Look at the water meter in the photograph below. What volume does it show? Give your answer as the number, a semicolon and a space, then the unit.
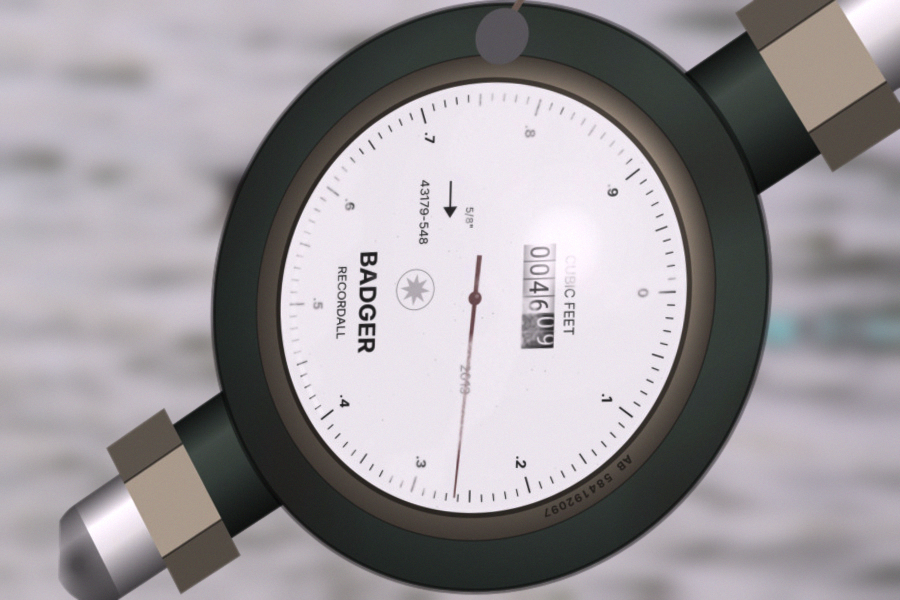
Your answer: 4609.26; ft³
